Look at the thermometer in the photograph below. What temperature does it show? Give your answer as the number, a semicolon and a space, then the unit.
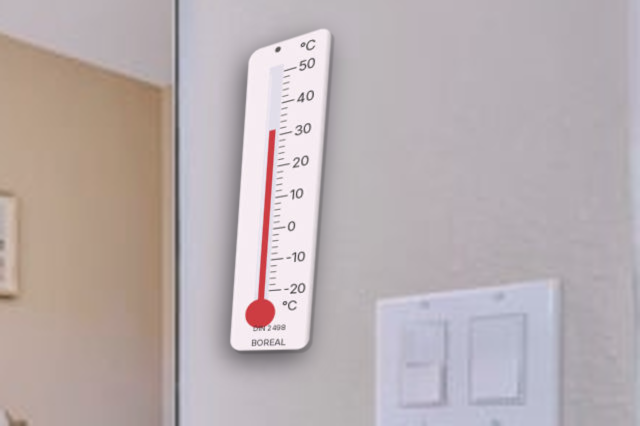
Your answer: 32; °C
